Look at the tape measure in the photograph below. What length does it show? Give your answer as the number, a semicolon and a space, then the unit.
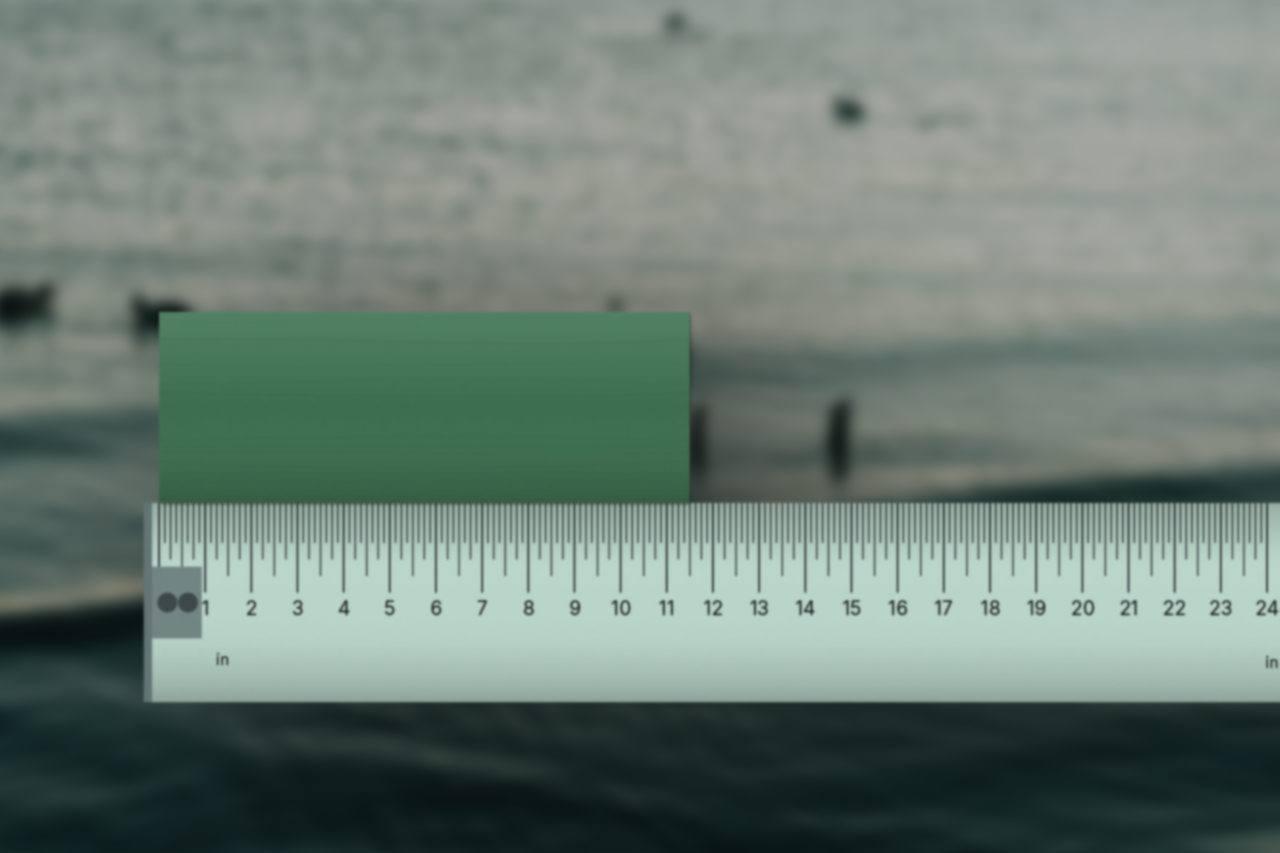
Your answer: 11.5; in
